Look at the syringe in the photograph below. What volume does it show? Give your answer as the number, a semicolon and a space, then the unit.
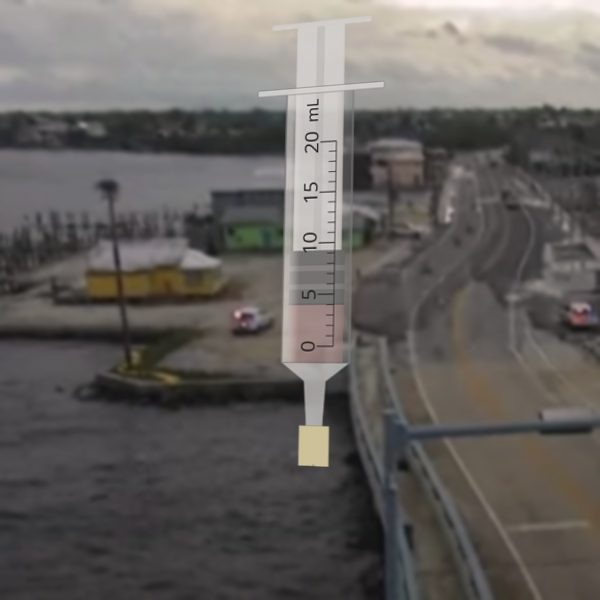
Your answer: 4; mL
